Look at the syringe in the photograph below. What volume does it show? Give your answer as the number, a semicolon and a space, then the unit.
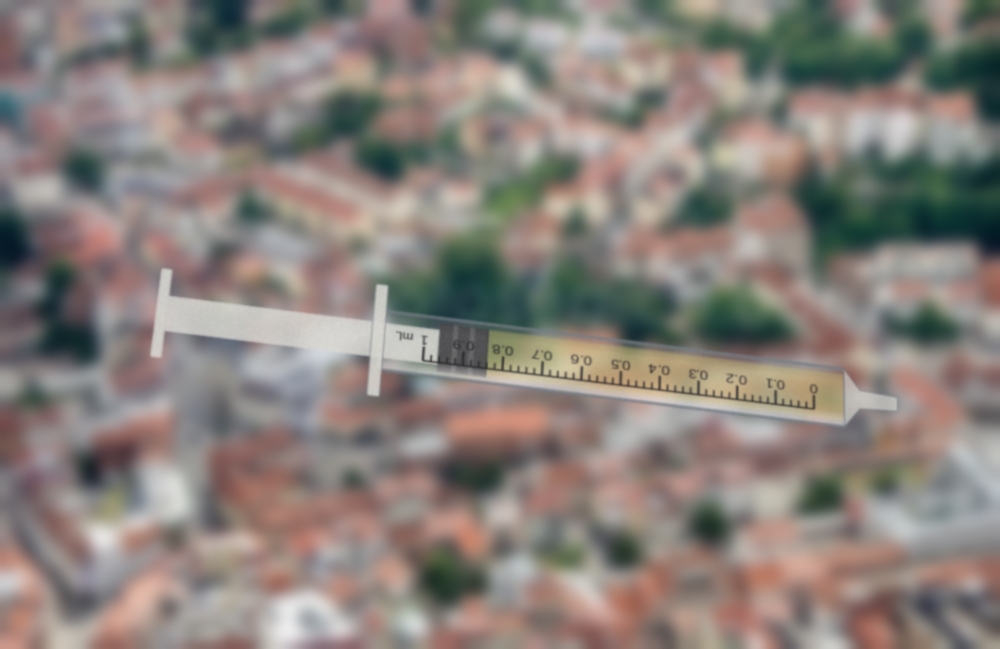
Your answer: 0.84; mL
